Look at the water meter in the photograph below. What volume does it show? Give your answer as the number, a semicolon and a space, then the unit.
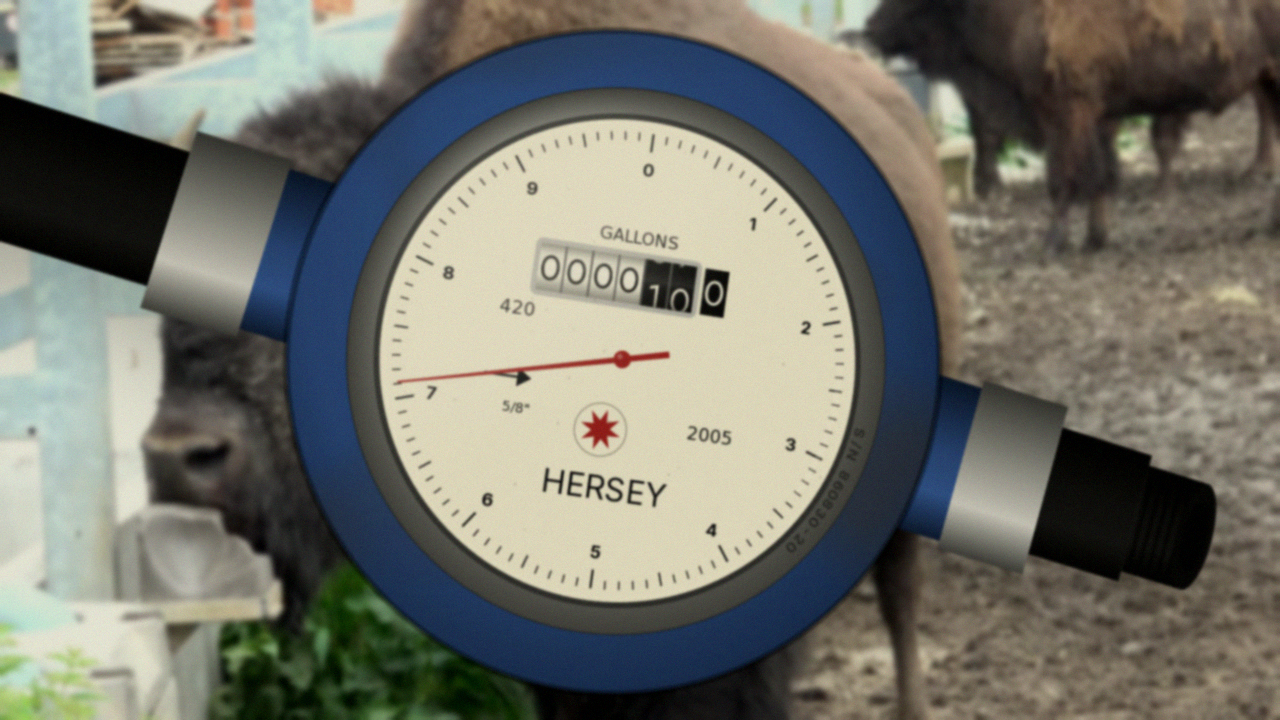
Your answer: 97.1; gal
